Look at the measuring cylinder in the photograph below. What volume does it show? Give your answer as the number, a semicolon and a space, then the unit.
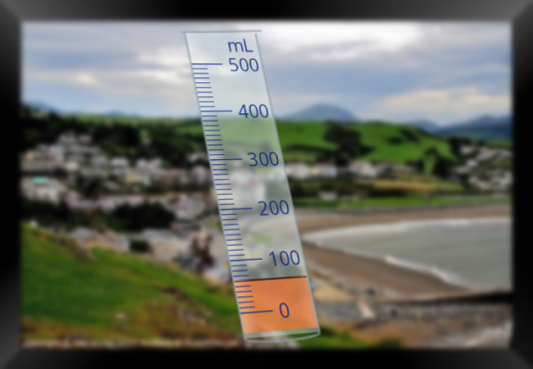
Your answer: 60; mL
